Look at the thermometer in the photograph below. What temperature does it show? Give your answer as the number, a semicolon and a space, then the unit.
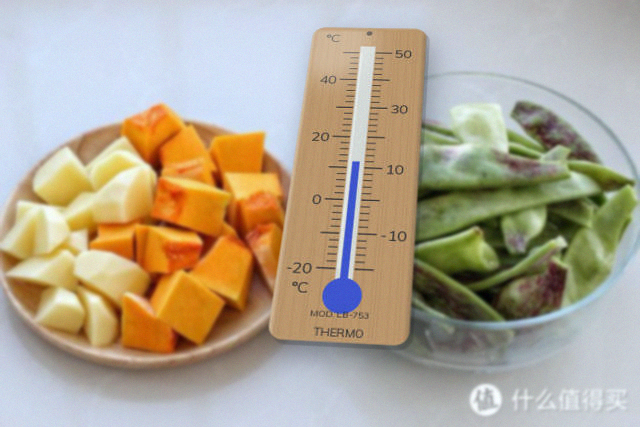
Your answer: 12; °C
